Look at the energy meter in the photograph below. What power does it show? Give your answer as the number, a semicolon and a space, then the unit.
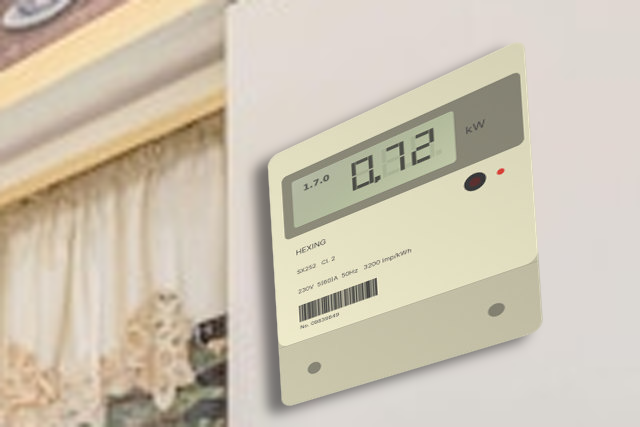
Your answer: 0.72; kW
